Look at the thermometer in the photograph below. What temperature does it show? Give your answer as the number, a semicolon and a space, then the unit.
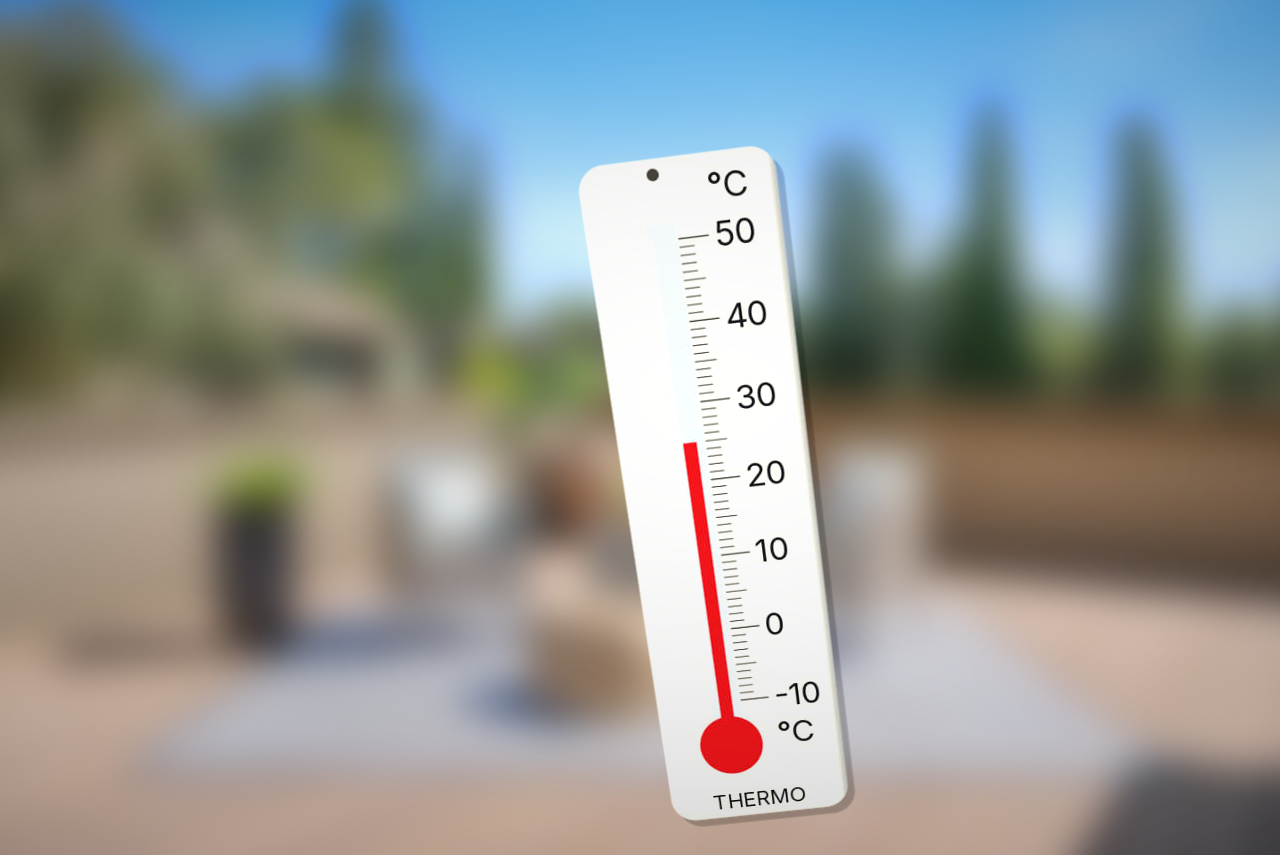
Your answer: 25; °C
